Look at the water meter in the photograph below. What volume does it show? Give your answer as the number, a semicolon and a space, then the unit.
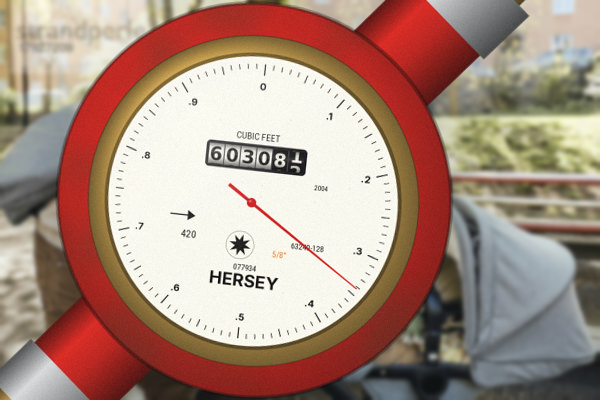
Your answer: 603081.34; ft³
